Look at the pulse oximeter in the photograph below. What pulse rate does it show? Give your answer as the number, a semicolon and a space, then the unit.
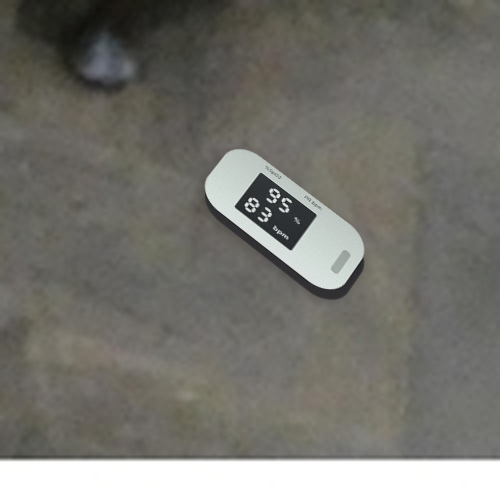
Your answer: 83; bpm
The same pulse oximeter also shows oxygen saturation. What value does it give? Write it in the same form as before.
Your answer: 95; %
